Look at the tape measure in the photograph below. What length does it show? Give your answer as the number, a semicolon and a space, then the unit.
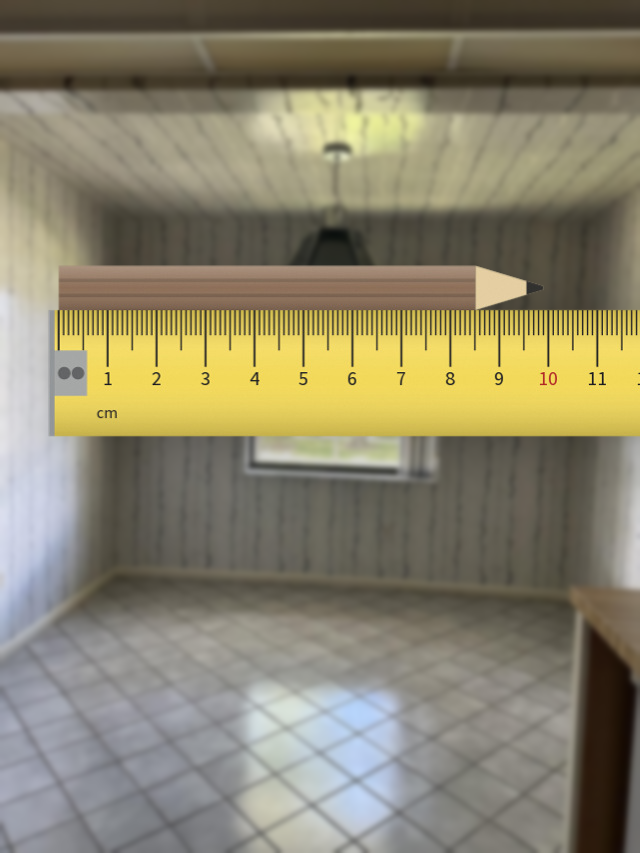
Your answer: 9.9; cm
